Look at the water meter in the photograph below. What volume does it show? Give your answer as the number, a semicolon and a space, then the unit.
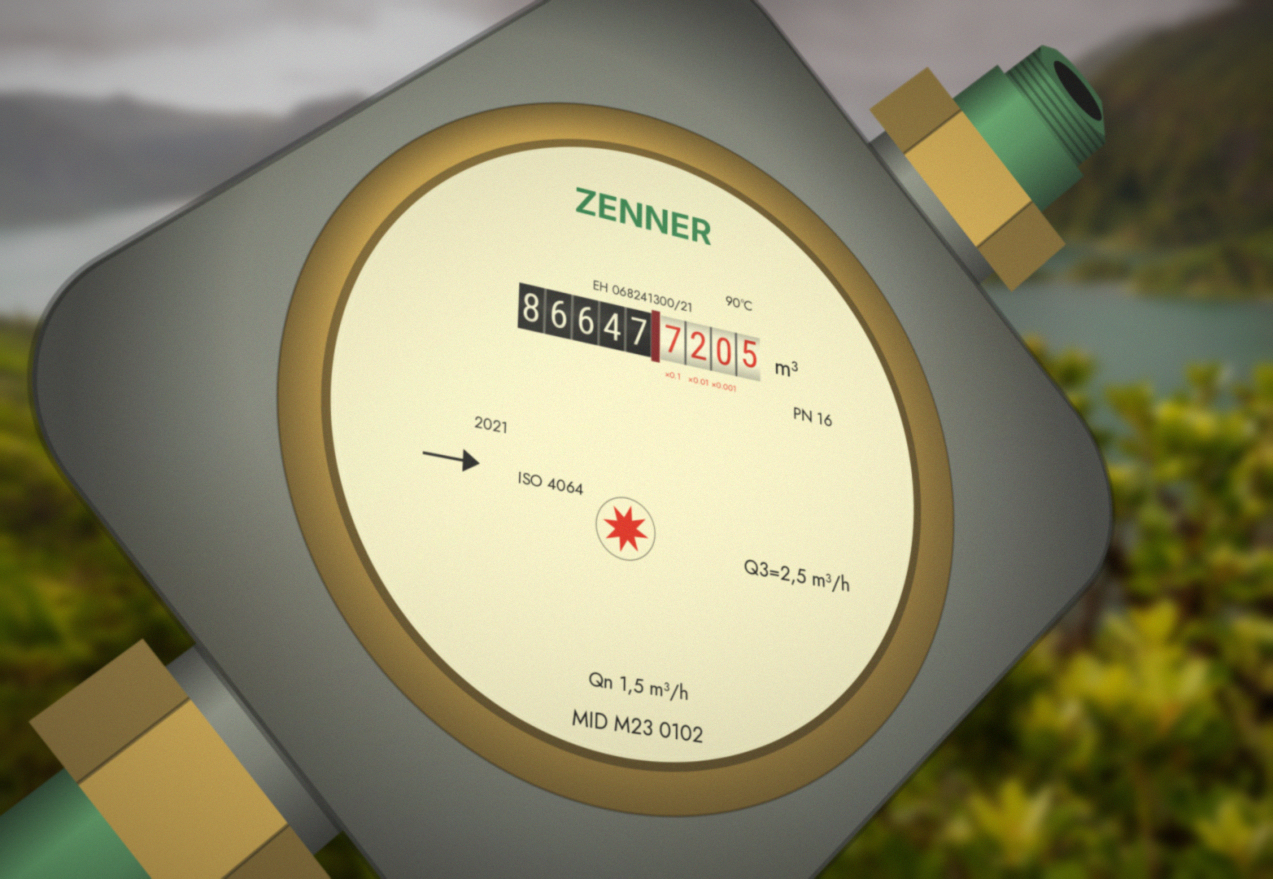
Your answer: 86647.7205; m³
